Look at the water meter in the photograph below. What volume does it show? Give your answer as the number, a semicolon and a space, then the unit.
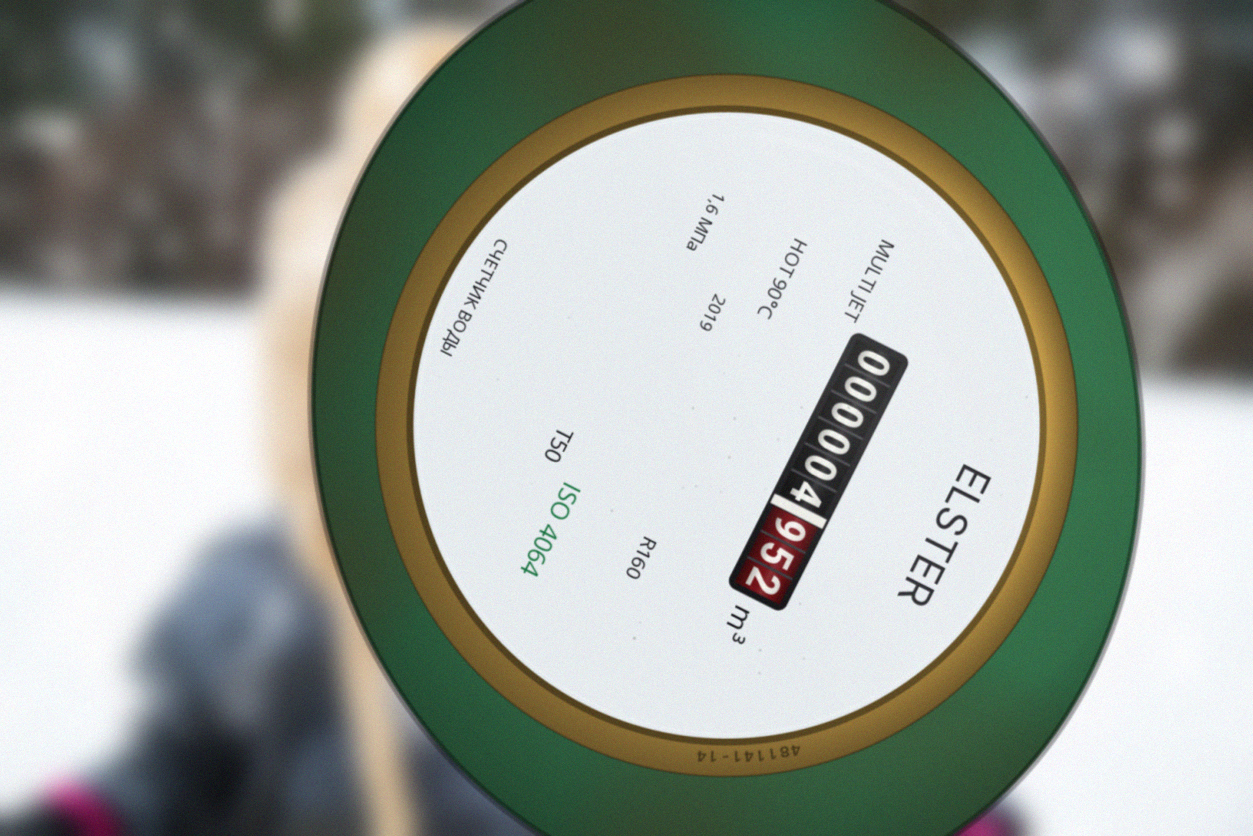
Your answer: 4.952; m³
